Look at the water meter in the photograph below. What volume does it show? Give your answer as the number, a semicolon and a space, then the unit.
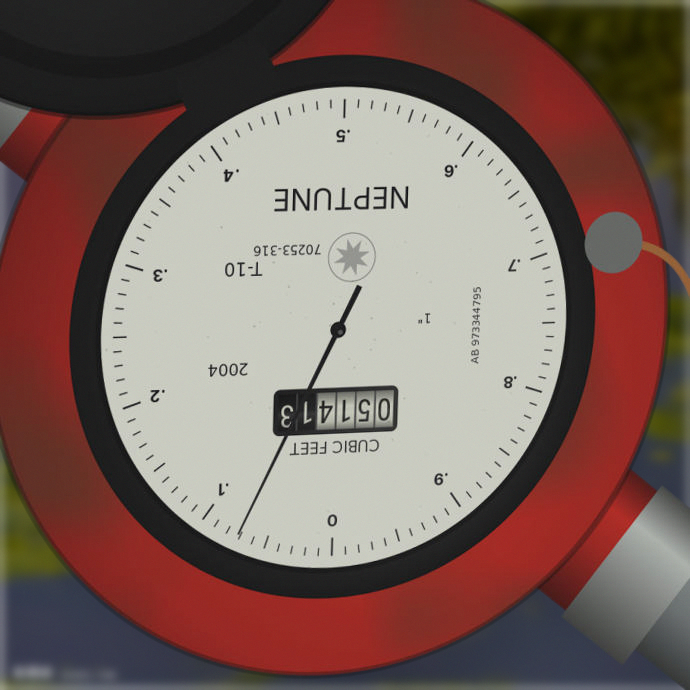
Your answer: 51413.07; ft³
